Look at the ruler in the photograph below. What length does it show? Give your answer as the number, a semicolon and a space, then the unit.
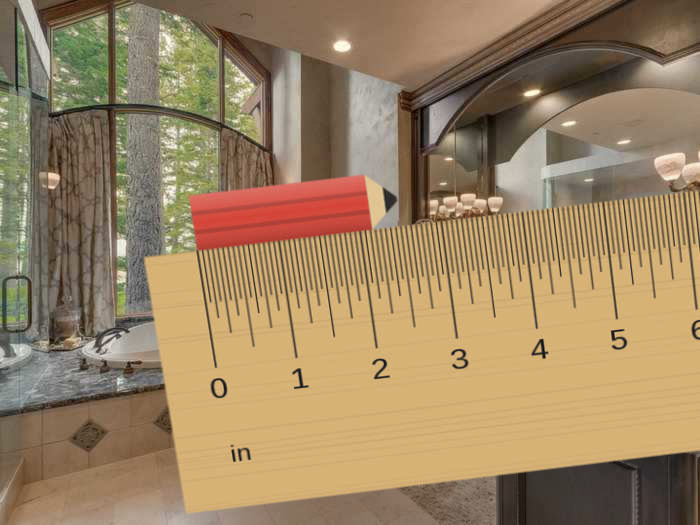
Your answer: 2.5; in
